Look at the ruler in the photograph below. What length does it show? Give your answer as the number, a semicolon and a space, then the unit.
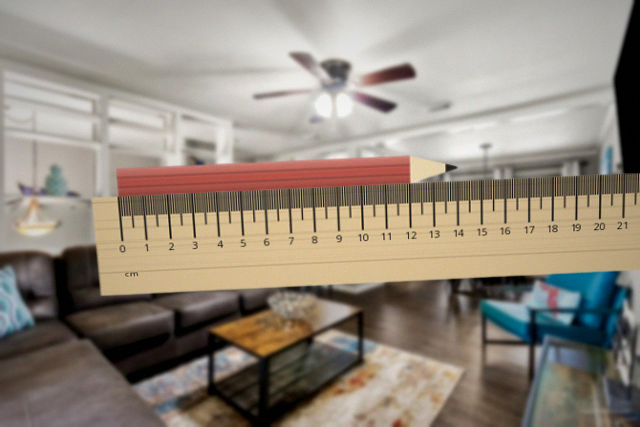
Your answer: 14; cm
